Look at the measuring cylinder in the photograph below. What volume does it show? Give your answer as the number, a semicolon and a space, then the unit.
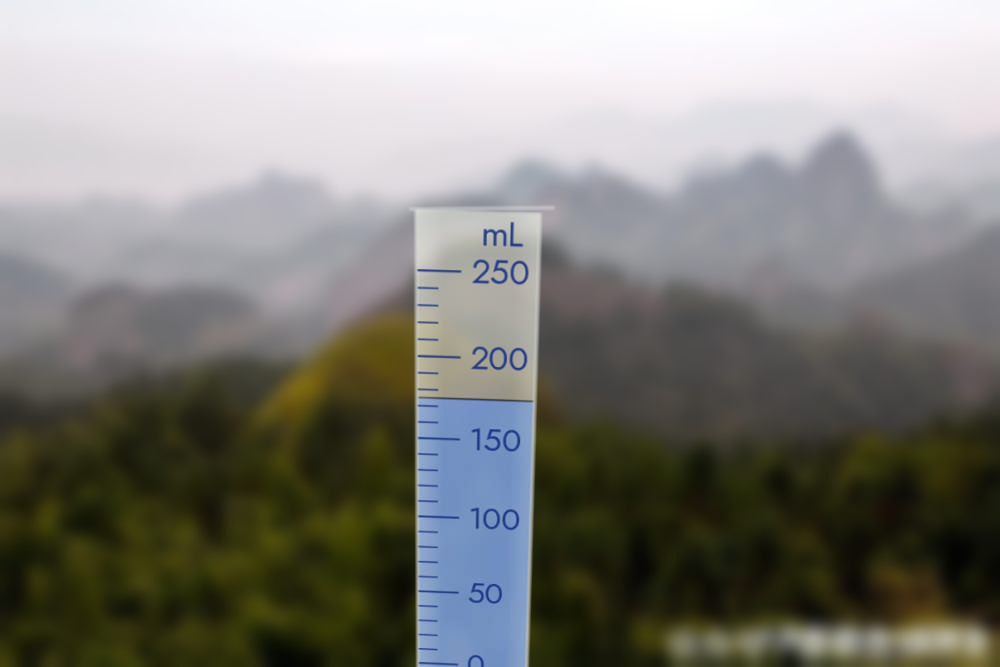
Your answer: 175; mL
